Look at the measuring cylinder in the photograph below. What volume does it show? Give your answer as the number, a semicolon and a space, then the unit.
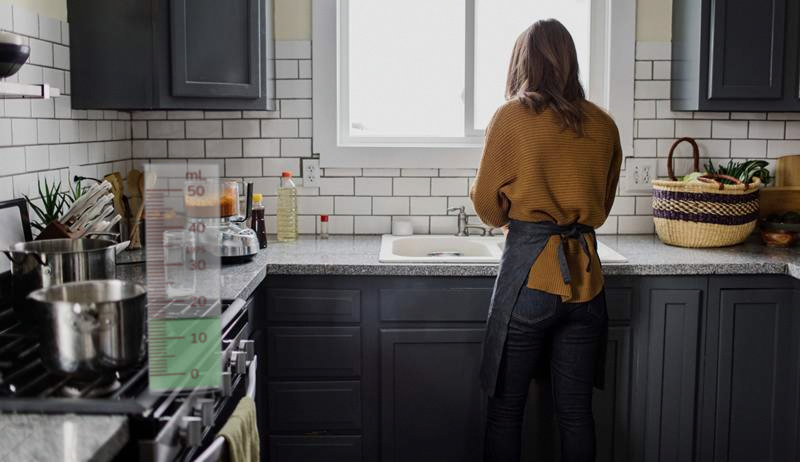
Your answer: 15; mL
